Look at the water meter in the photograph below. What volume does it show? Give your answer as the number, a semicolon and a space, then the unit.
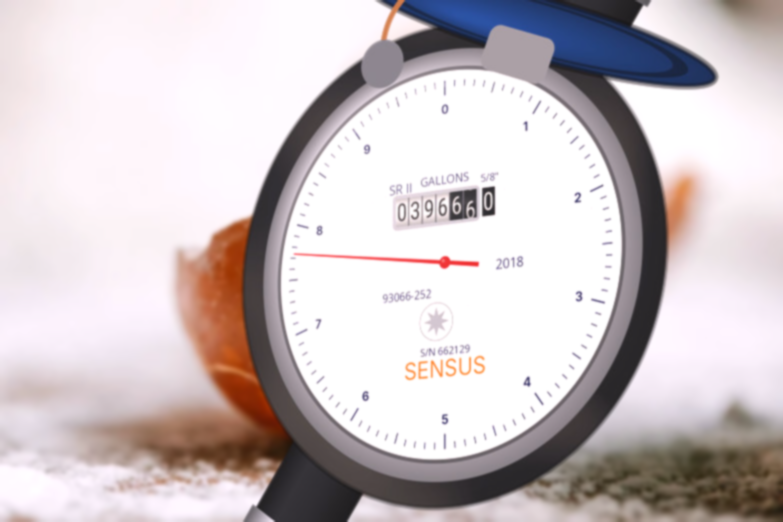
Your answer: 396657.7; gal
